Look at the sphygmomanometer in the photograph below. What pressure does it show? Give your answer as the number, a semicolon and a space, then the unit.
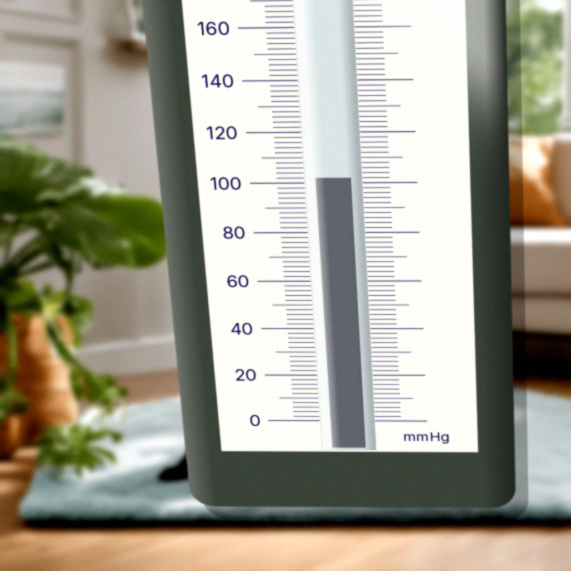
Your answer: 102; mmHg
